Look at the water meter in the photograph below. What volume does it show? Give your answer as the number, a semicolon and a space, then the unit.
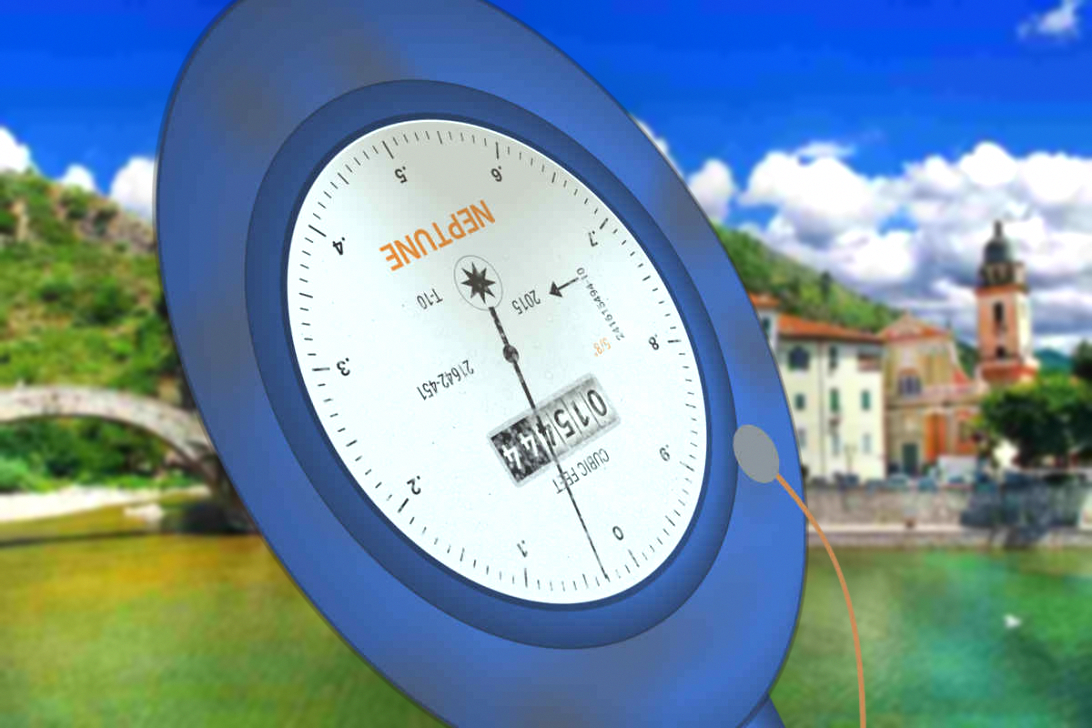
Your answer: 15444.03; ft³
